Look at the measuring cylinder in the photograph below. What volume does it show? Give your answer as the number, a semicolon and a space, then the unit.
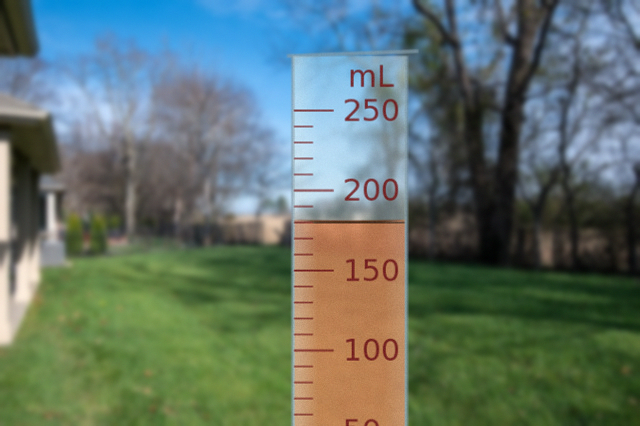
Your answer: 180; mL
